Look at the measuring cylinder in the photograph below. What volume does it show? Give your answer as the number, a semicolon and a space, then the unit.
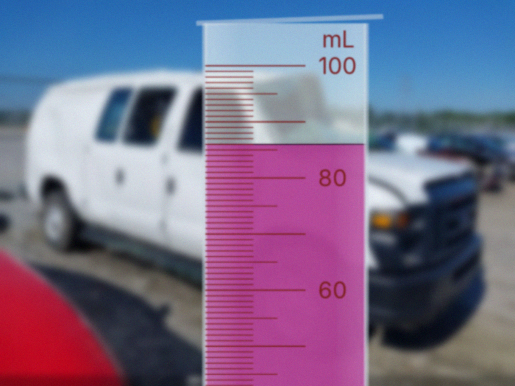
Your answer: 86; mL
